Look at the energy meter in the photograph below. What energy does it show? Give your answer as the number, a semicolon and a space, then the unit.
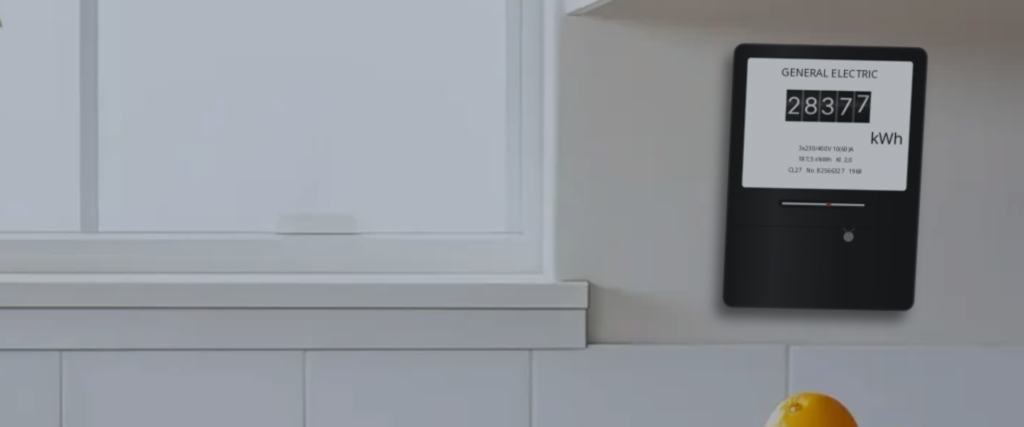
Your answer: 28377; kWh
